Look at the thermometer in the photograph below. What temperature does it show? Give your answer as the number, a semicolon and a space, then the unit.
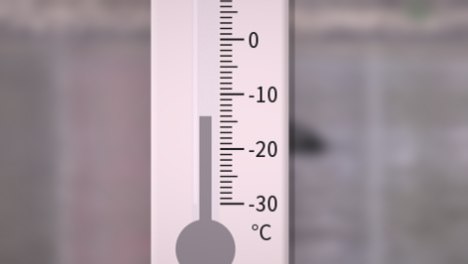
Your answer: -14; °C
